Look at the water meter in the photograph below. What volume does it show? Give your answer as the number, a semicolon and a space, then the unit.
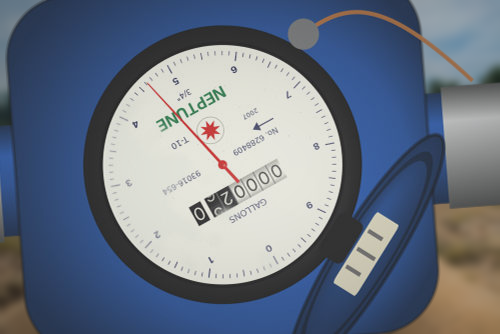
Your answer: 254.6; gal
